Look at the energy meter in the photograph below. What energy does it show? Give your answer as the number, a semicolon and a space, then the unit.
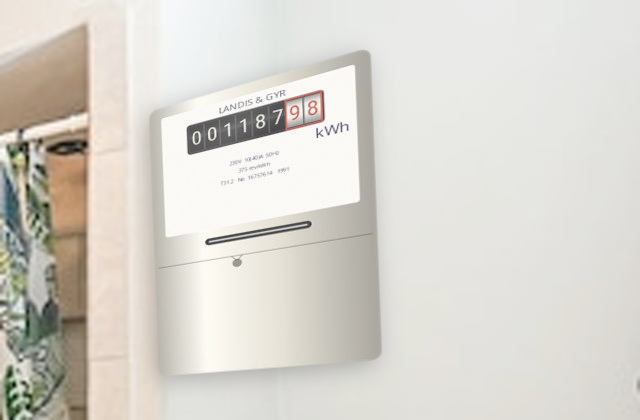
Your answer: 1187.98; kWh
